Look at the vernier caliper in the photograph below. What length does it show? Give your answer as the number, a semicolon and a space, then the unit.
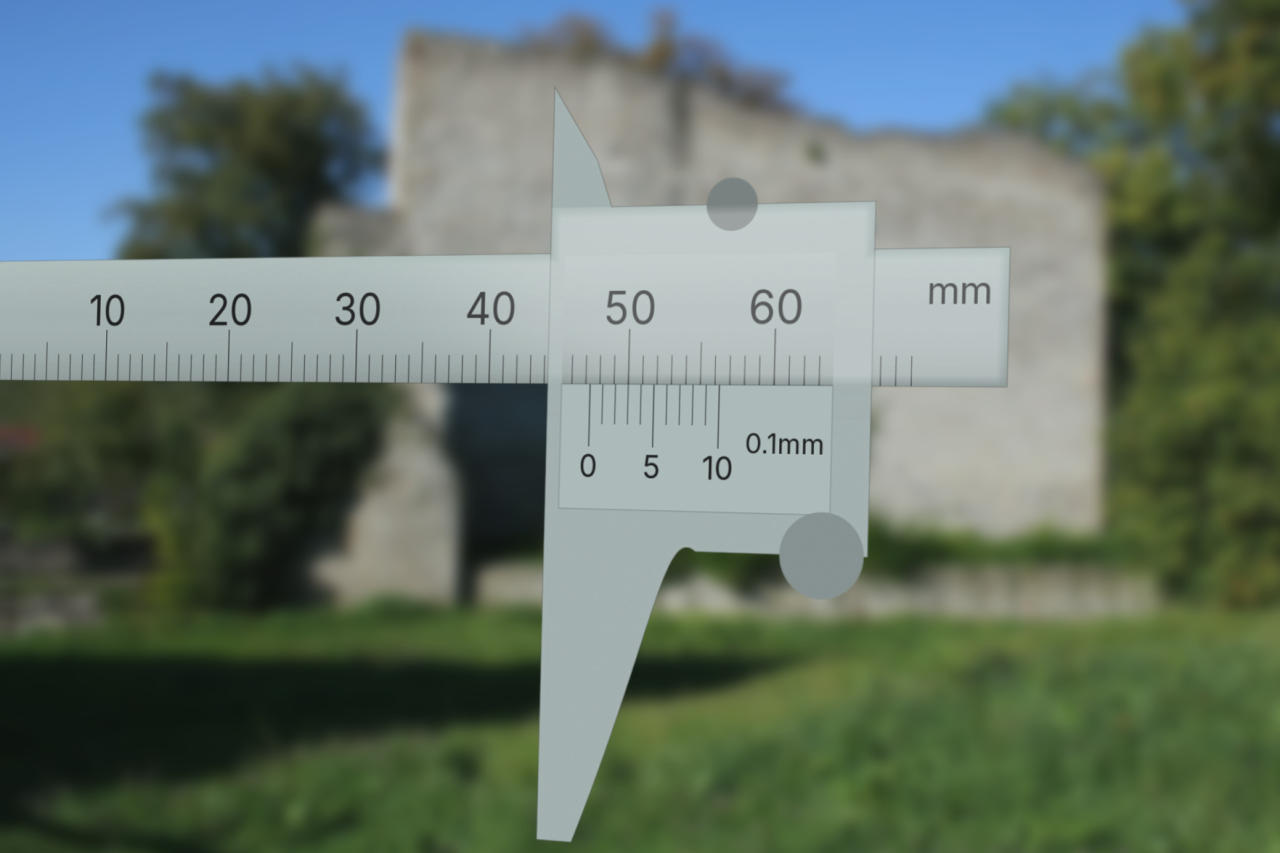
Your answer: 47.3; mm
